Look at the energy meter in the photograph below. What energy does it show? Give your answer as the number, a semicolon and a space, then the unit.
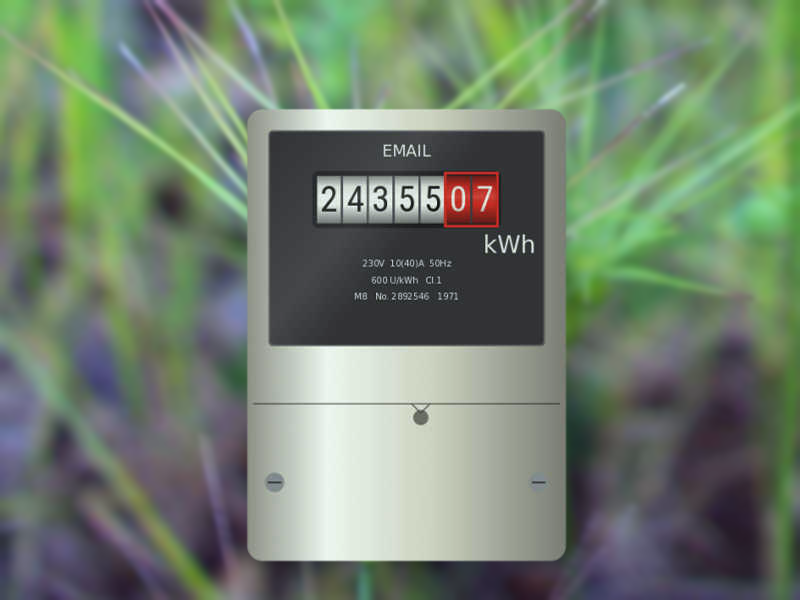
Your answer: 24355.07; kWh
